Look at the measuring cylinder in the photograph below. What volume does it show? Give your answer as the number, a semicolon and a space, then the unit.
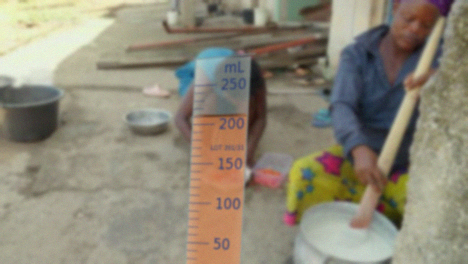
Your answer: 210; mL
